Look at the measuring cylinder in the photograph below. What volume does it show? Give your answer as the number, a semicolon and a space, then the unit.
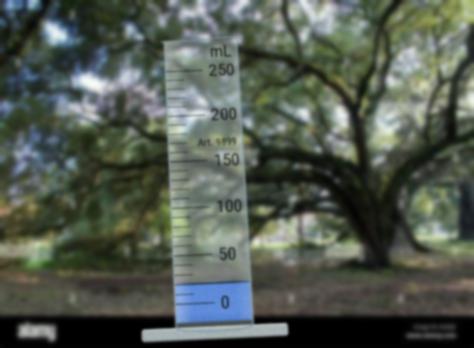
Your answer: 20; mL
